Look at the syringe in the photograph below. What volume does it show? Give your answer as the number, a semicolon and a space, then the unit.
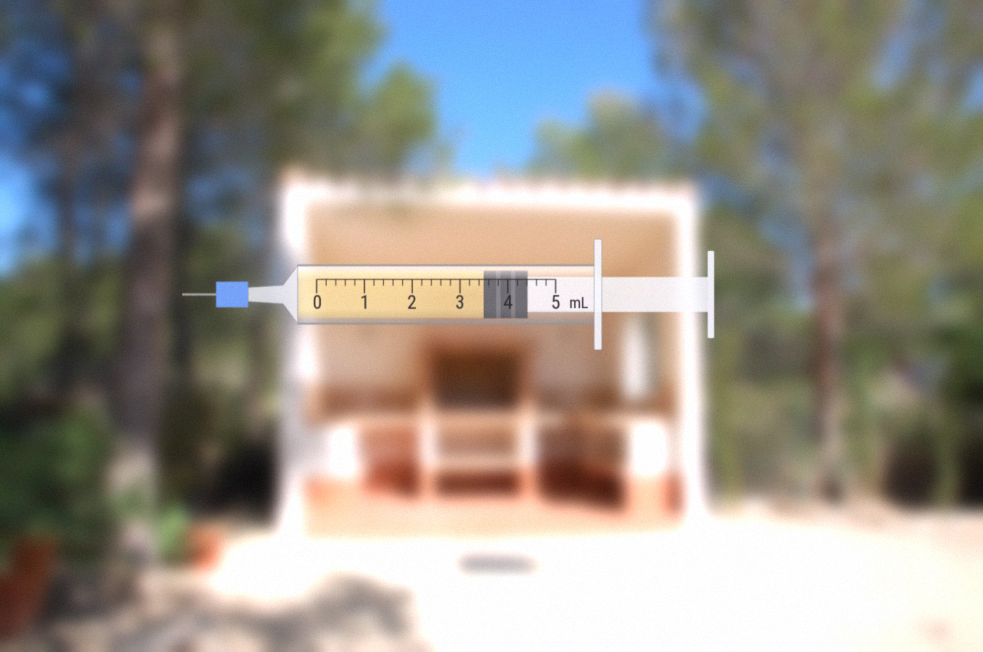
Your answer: 3.5; mL
